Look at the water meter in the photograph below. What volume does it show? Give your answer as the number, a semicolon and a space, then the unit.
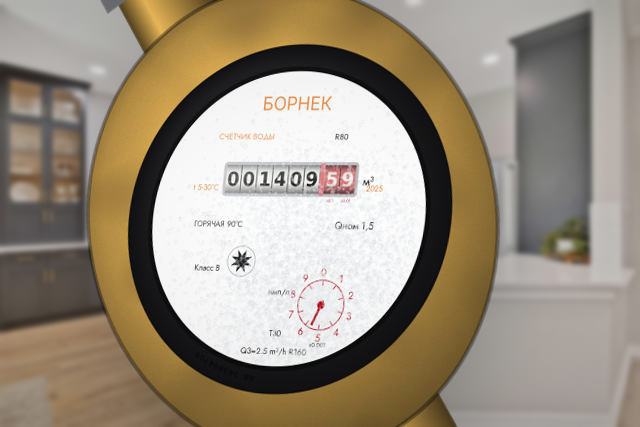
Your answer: 1409.595; m³
